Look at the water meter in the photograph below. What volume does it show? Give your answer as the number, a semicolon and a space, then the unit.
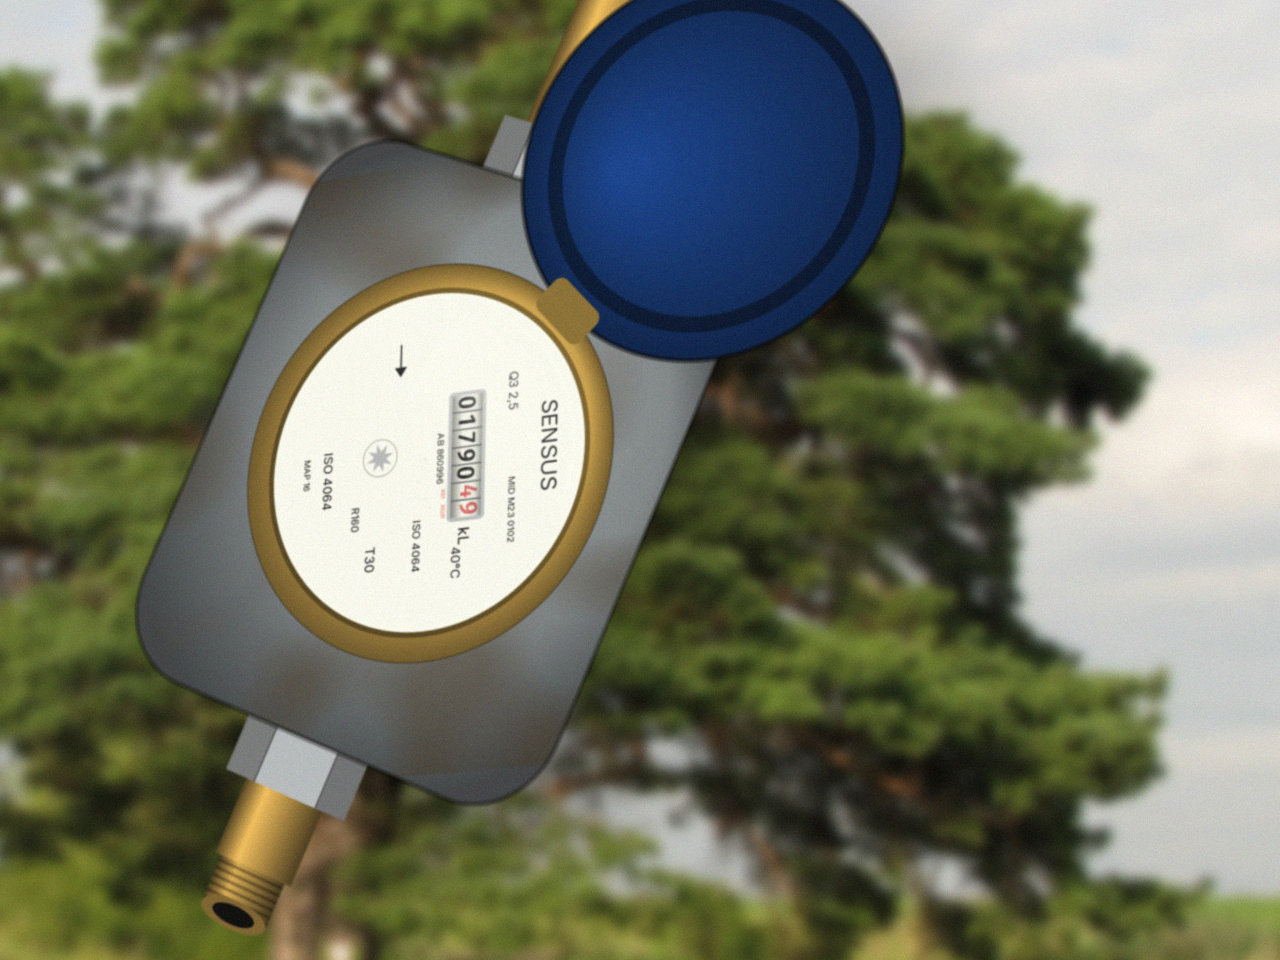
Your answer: 1790.49; kL
